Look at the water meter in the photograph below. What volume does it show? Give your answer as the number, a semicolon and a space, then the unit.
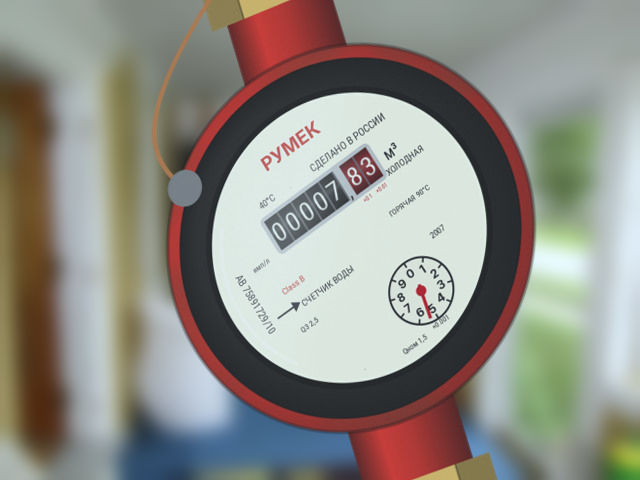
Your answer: 7.835; m³
